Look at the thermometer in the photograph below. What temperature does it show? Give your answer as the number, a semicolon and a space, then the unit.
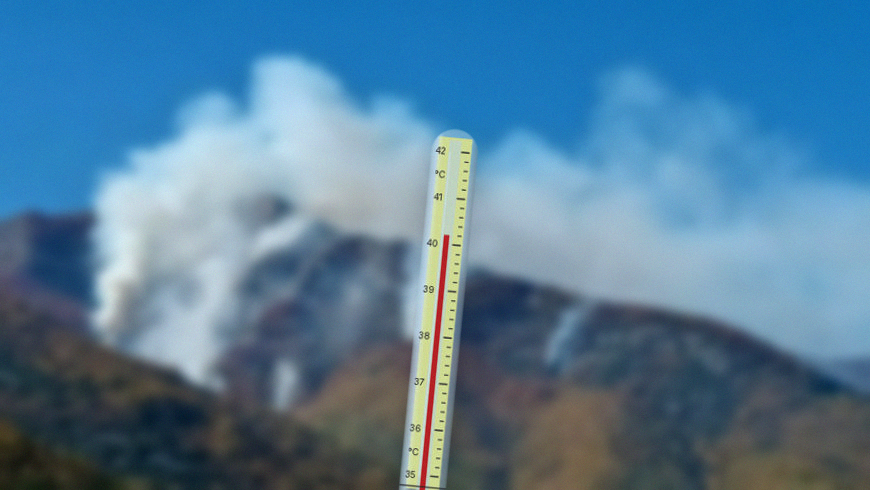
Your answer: 40.2; °C
